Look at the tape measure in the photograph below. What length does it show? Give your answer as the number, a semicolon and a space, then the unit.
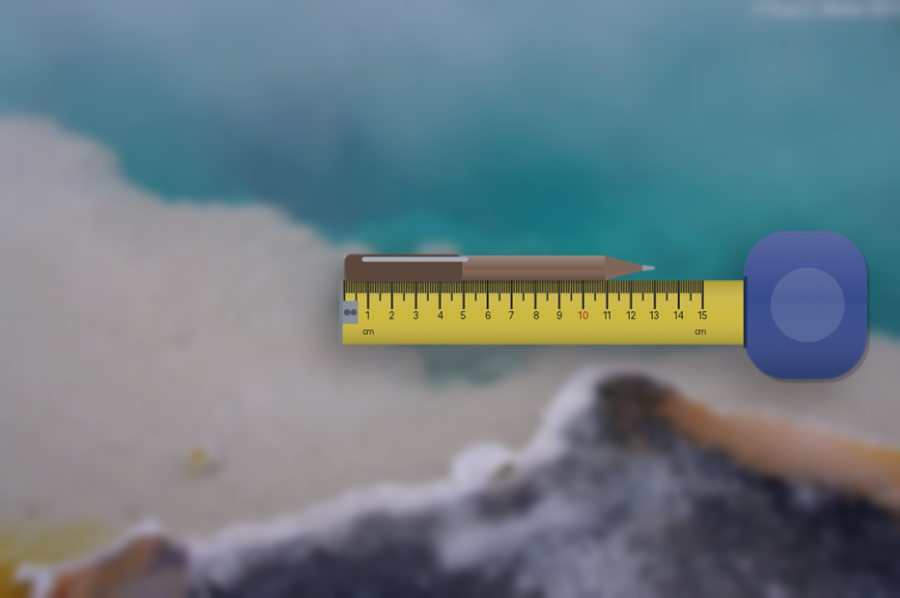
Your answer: 13; cm
